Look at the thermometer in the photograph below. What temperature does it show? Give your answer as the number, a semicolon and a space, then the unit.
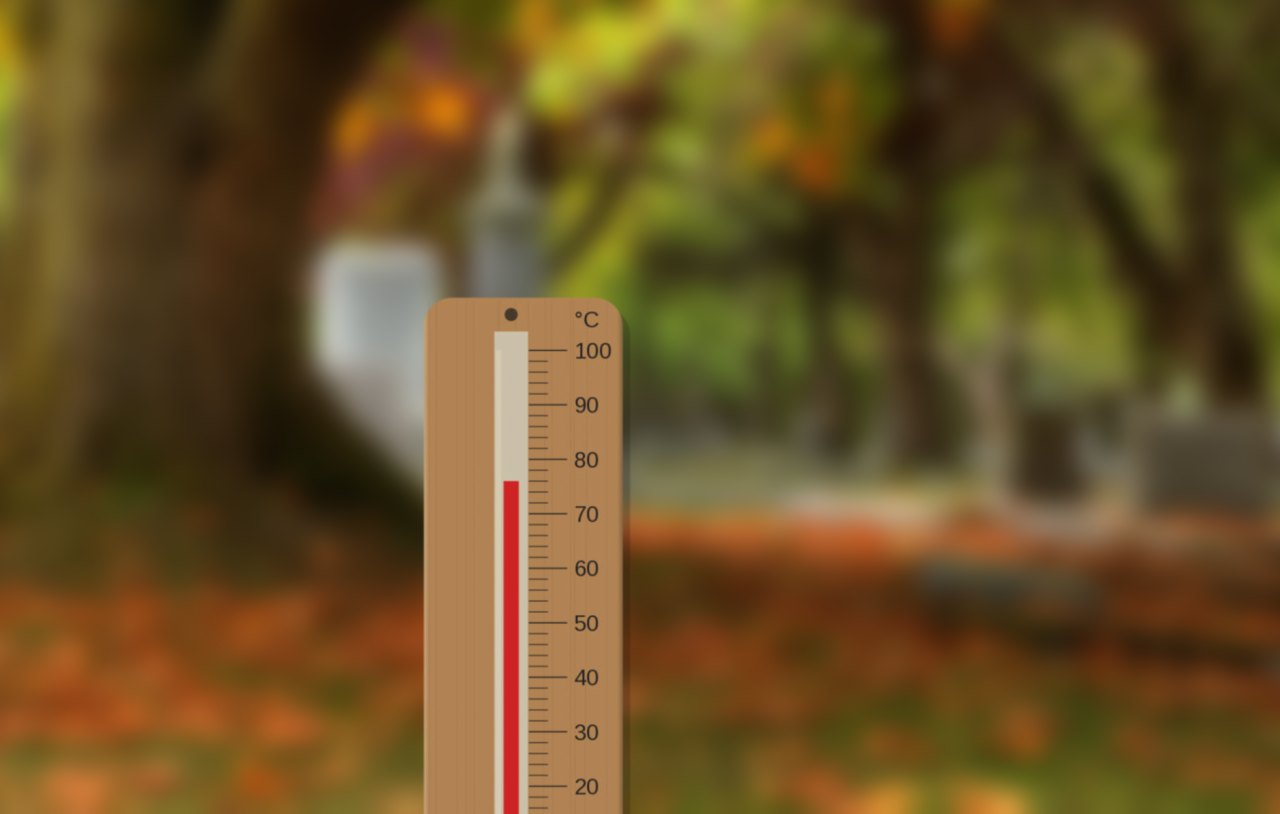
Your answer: 76; °C
